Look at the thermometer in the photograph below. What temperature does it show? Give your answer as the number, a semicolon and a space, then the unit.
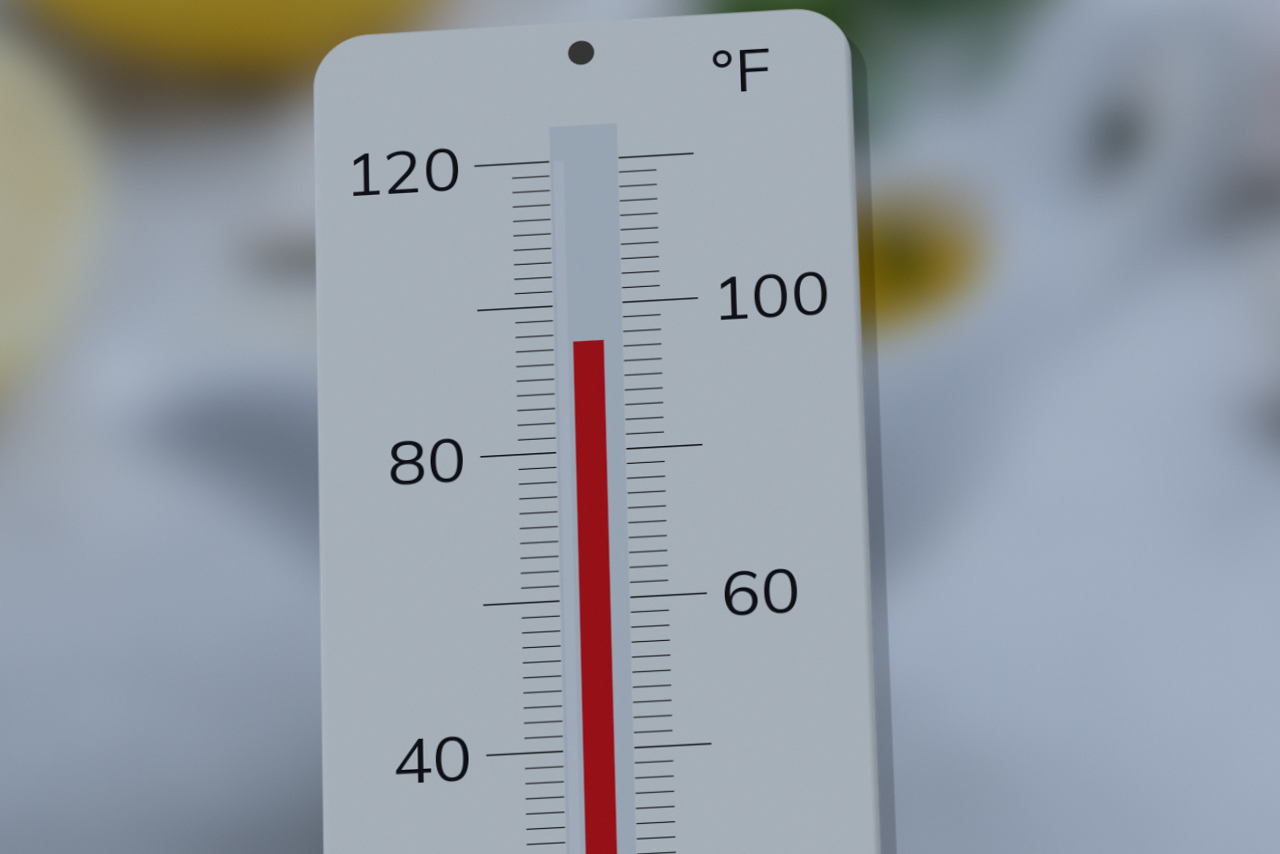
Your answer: 95; °F
